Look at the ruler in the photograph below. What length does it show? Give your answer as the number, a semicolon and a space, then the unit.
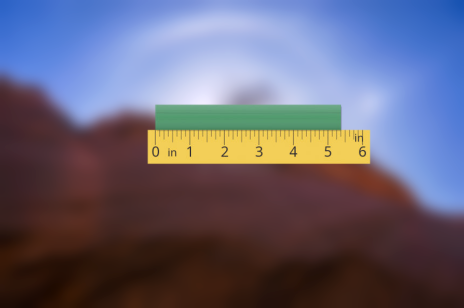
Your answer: 5.375; in
